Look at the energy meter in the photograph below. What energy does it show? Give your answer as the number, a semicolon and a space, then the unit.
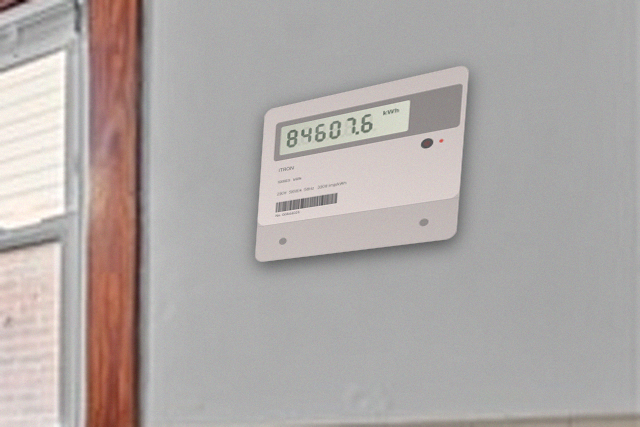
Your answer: 84607.6; kWh
